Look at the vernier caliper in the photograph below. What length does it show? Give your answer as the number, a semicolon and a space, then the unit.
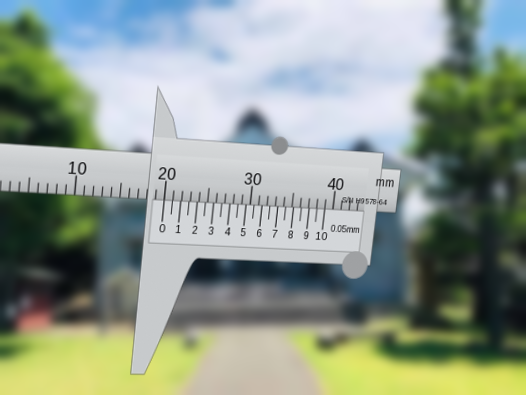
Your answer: 20.0; mm
